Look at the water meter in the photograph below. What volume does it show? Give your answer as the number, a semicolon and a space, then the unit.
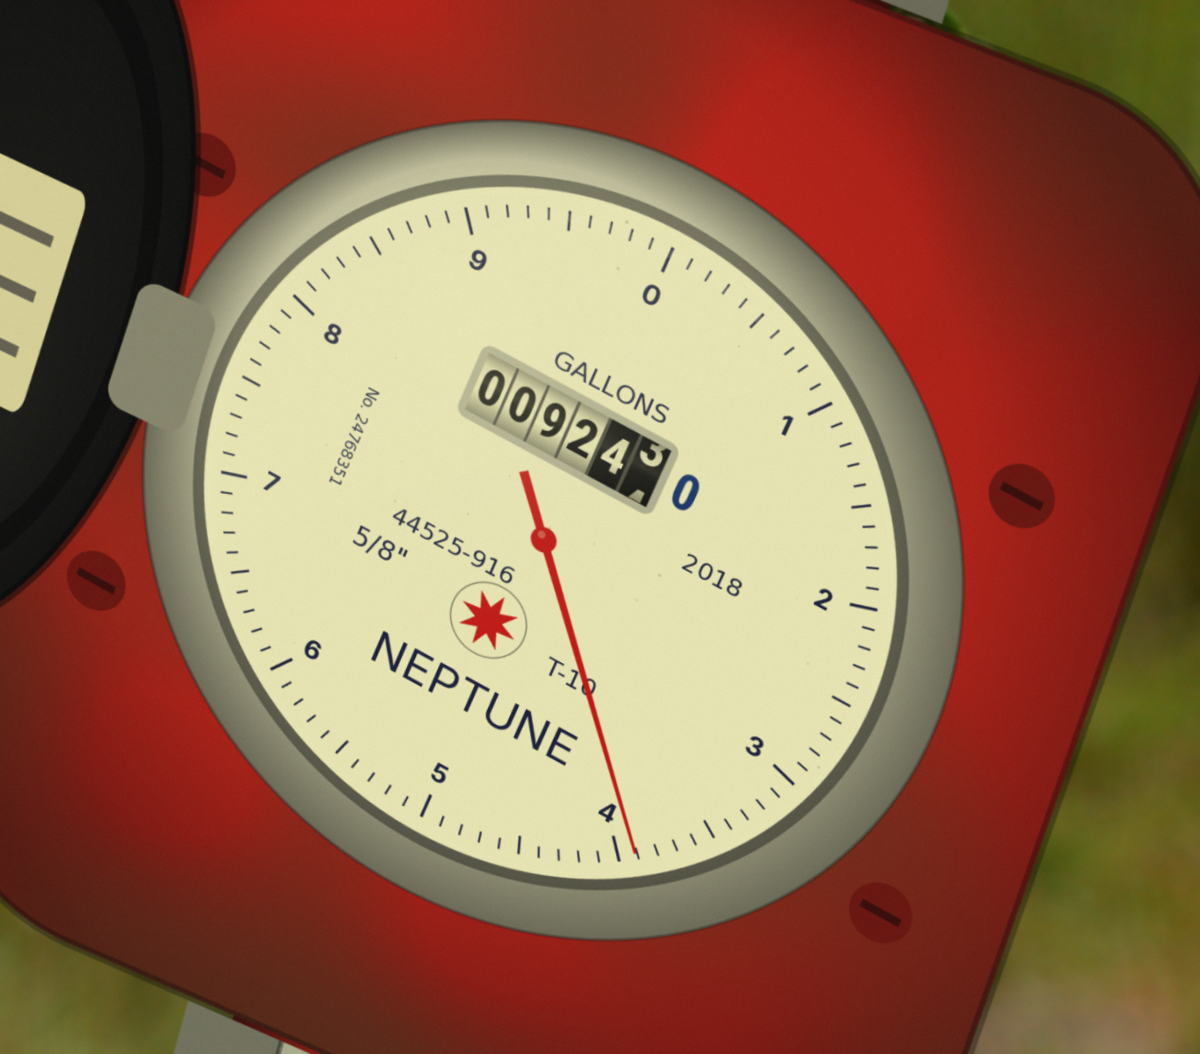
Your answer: 92433.9; gal
